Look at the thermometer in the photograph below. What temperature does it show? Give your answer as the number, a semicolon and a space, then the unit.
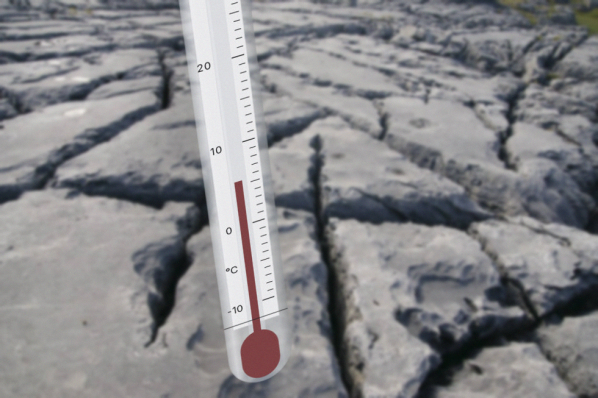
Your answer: 5.5; °C
